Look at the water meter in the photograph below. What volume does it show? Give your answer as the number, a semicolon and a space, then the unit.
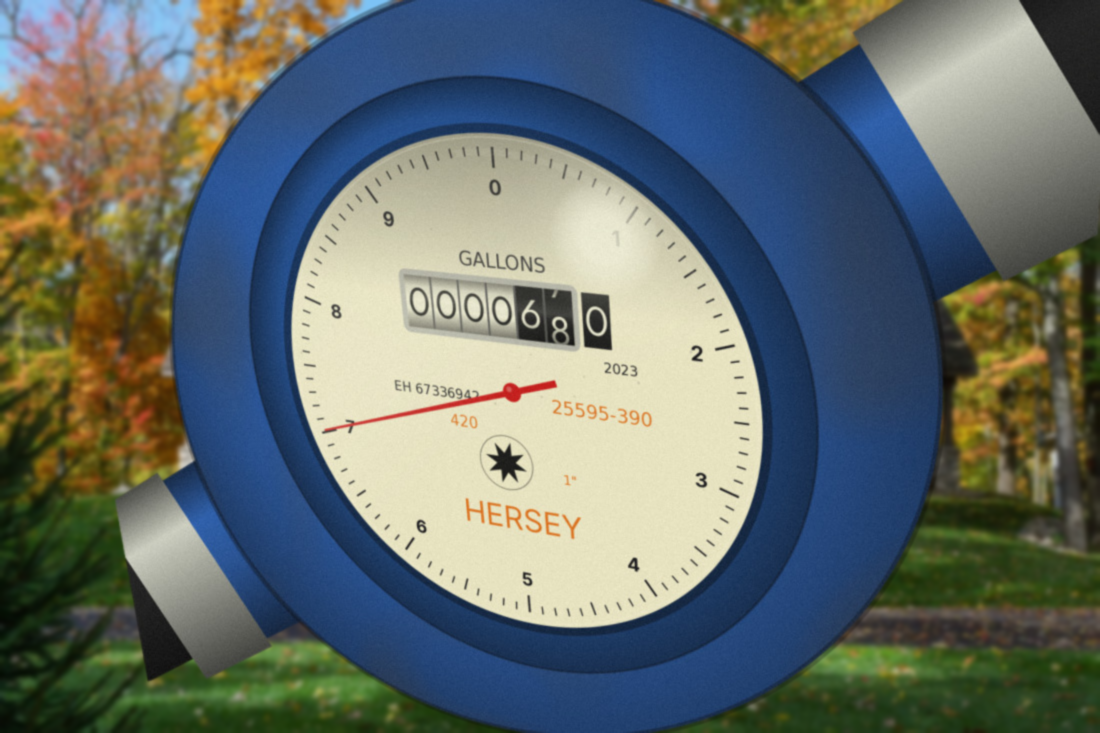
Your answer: 677.0; gal
